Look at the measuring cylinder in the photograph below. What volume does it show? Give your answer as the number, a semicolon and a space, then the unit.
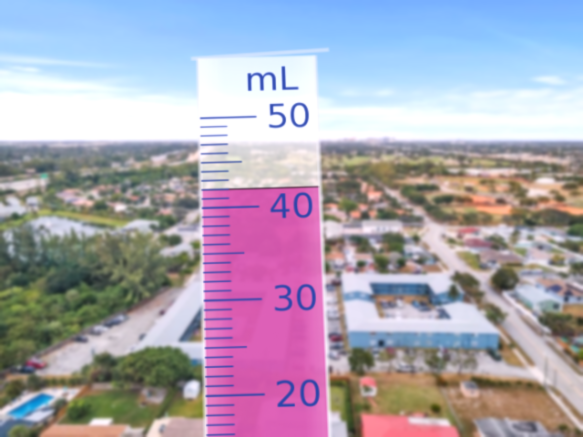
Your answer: 42; mL
